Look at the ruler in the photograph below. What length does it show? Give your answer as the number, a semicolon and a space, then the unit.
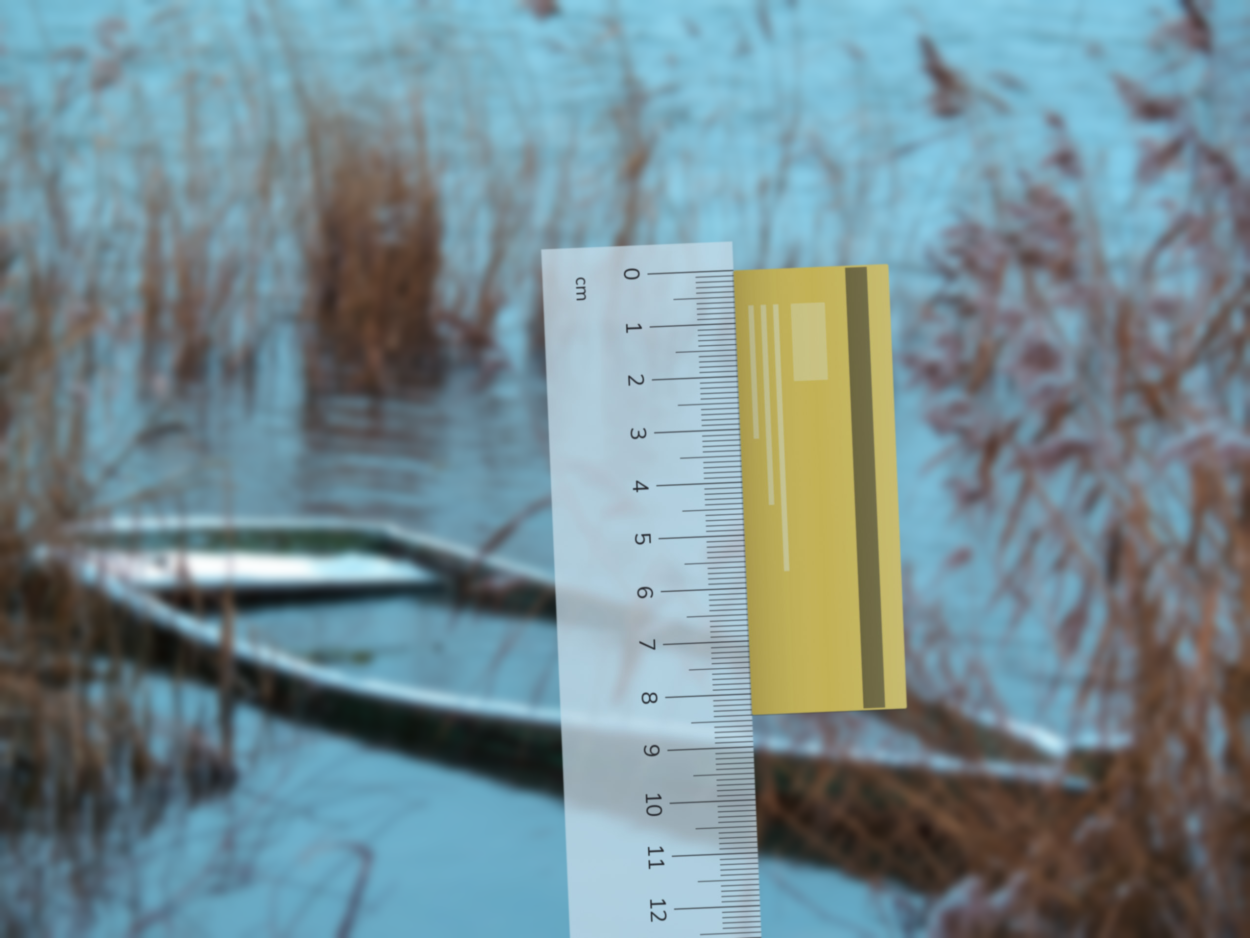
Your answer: 8.4; cm
